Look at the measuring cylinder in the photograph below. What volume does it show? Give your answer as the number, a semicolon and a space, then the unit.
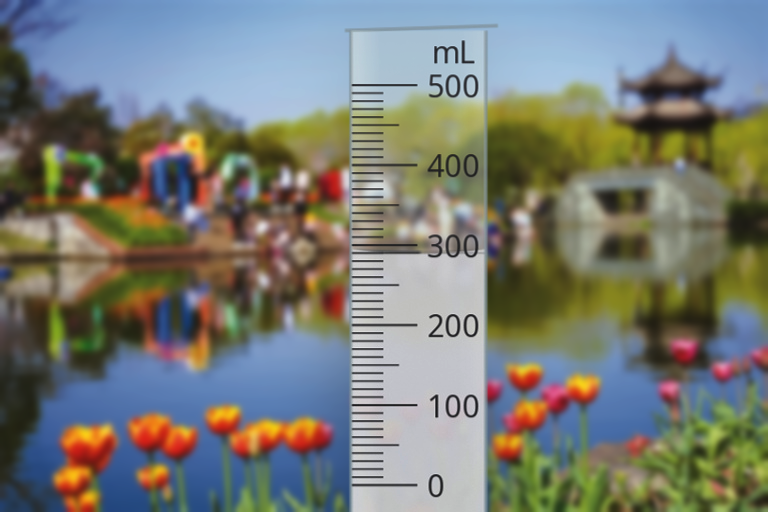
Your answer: 290; mL
